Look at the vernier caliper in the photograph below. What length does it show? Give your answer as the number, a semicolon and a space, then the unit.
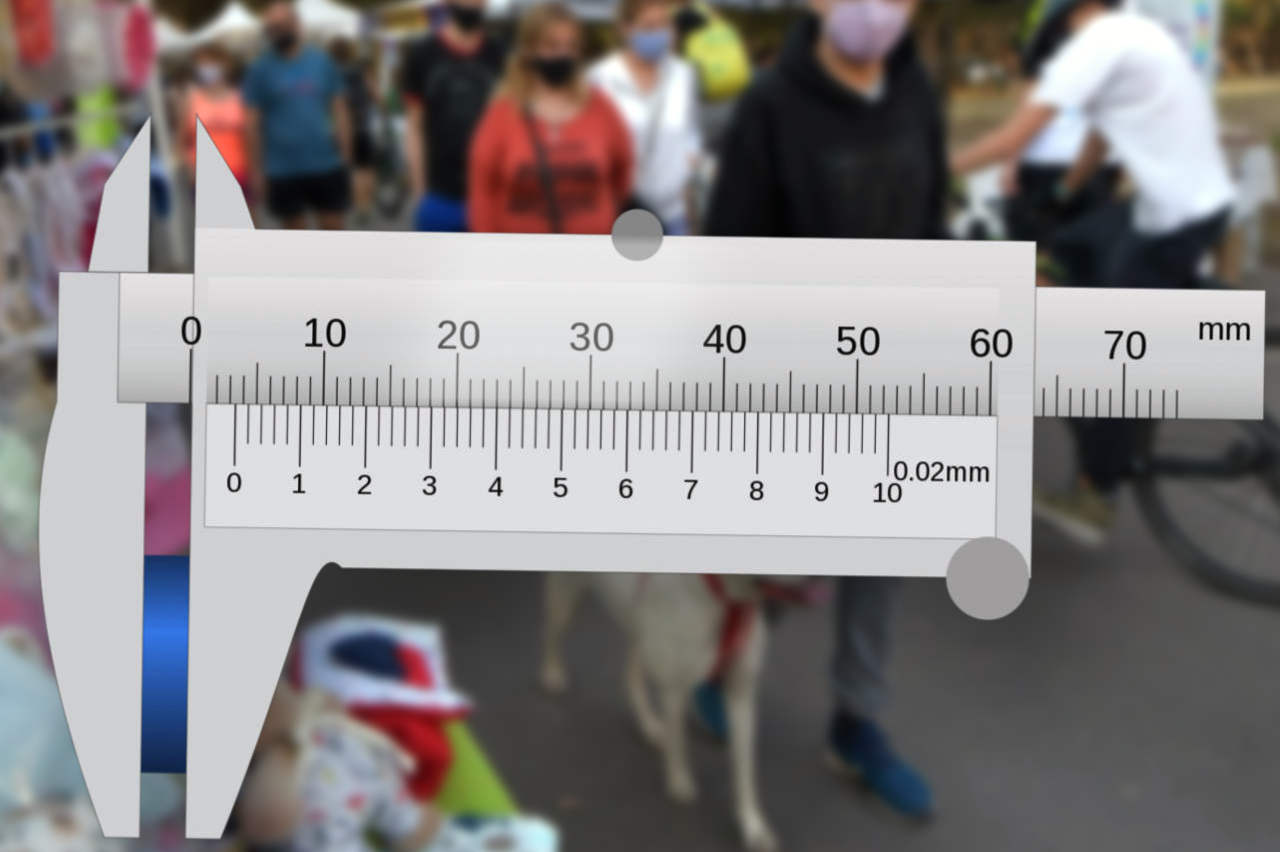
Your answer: 3.4; mm
